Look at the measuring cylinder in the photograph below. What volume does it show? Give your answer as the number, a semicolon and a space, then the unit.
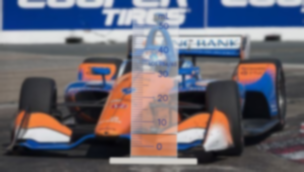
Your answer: 5; mL
